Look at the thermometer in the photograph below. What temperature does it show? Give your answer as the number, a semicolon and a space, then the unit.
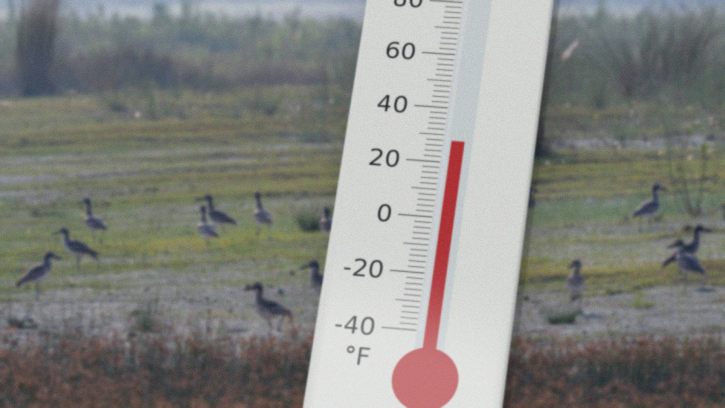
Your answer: 28; °F
